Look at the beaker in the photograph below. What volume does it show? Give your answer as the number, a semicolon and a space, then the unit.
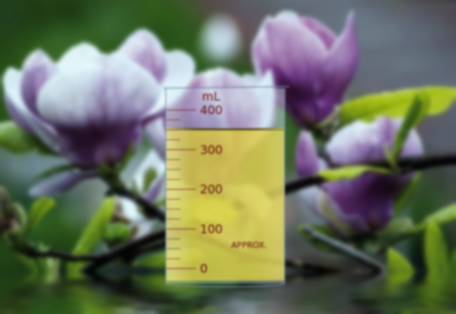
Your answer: 350; mL
